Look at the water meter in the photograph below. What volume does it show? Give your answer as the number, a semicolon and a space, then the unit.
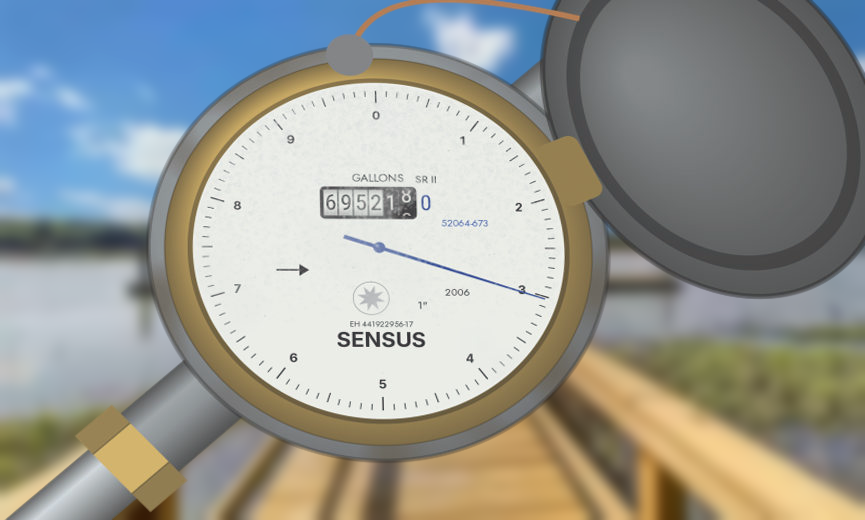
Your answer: 6952183.0; gal
